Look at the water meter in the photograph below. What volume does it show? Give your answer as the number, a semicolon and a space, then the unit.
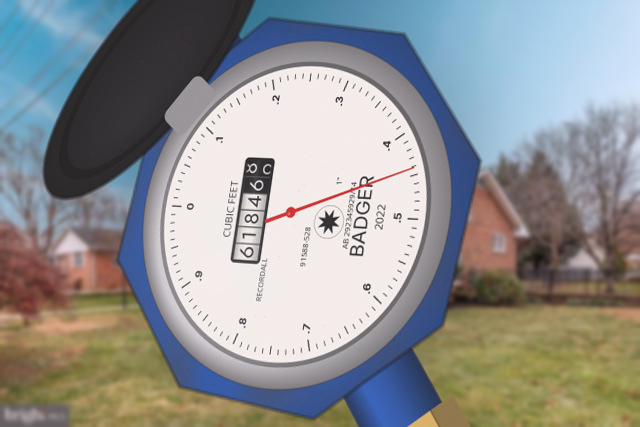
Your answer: 618468.44; ft³
